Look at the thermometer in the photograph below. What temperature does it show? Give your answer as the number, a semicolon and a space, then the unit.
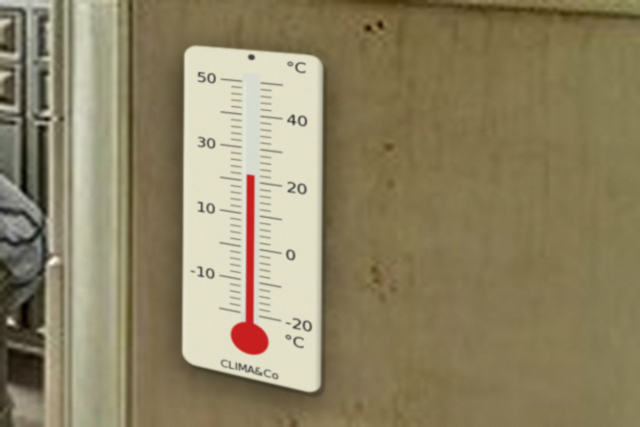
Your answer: 22; °C
